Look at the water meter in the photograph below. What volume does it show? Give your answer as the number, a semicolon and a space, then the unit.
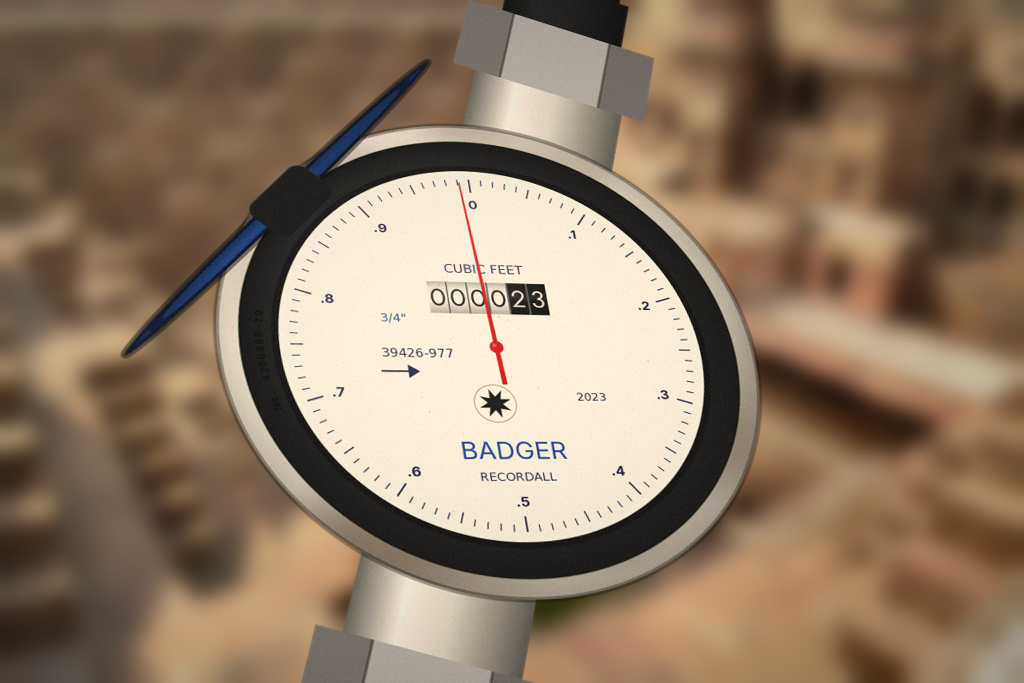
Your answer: 22.99; ft³
